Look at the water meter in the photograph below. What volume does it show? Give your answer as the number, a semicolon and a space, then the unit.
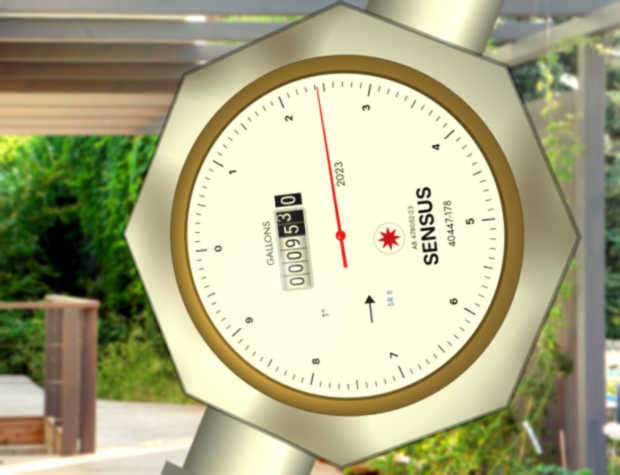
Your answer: 9532.4; gal
